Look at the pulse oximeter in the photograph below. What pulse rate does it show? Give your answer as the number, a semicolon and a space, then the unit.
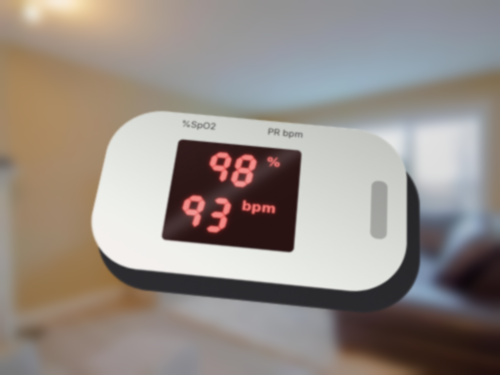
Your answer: 93; bpm
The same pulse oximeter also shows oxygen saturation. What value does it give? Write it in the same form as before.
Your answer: 98; %
